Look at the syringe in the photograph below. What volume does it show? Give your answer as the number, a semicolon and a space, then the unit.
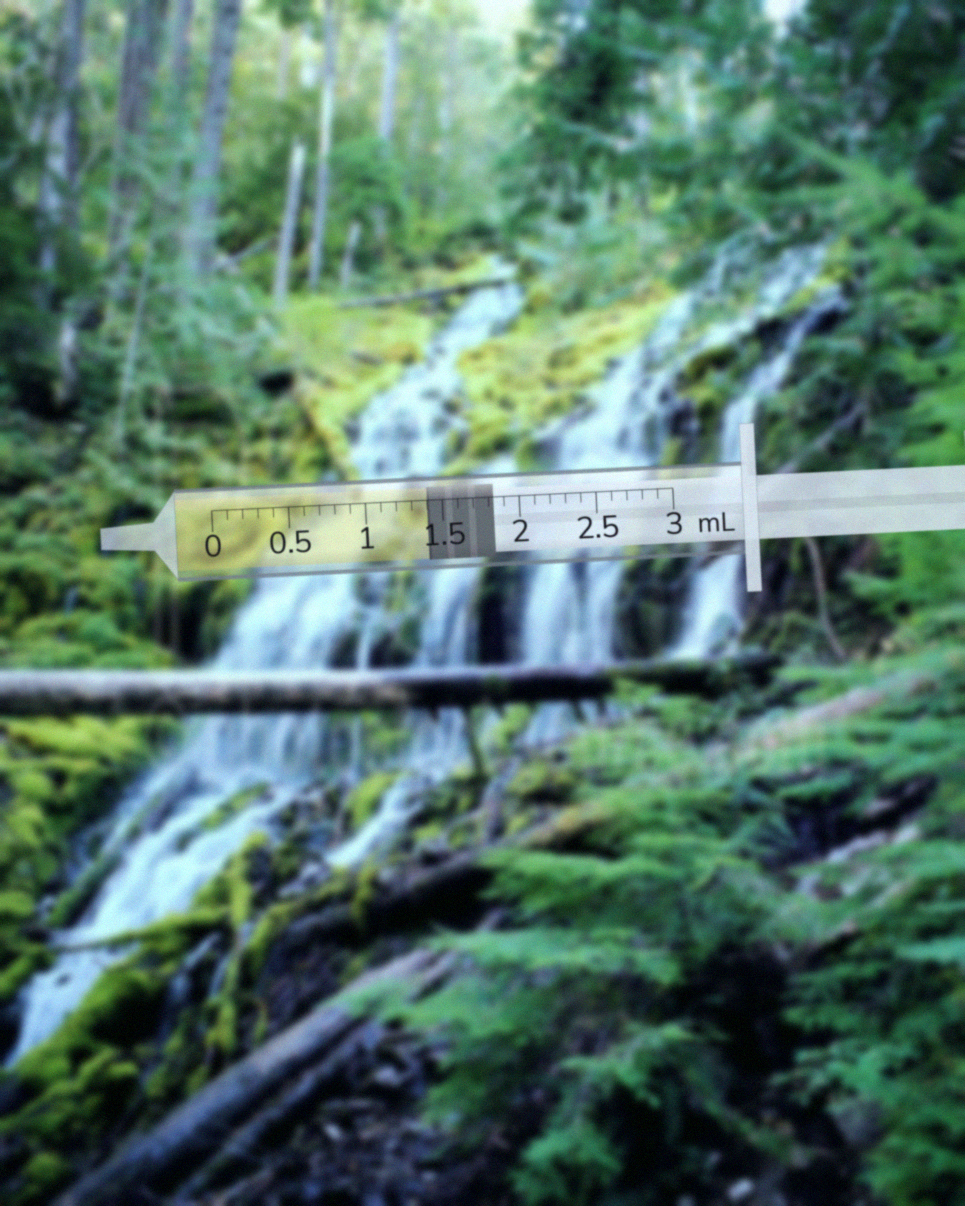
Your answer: 1.4; mL
